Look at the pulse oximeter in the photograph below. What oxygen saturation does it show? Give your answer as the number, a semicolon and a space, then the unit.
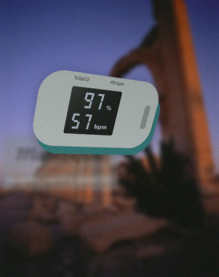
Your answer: 97; %
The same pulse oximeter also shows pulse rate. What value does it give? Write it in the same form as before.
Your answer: 57; bpm
